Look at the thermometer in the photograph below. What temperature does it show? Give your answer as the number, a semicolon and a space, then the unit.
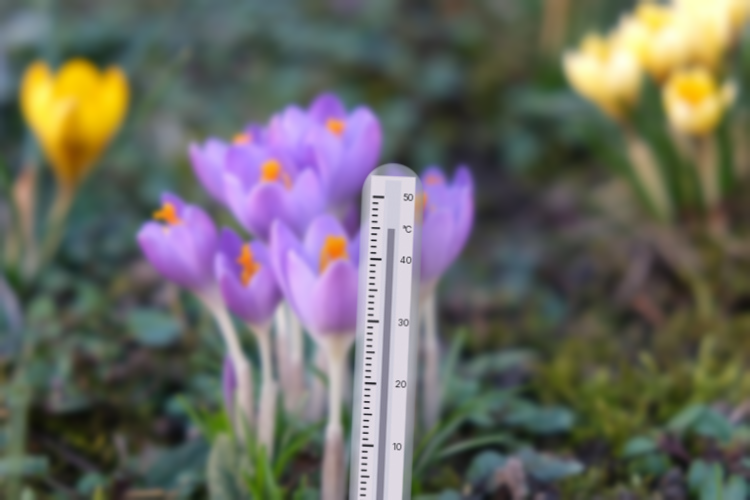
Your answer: 45; °C
